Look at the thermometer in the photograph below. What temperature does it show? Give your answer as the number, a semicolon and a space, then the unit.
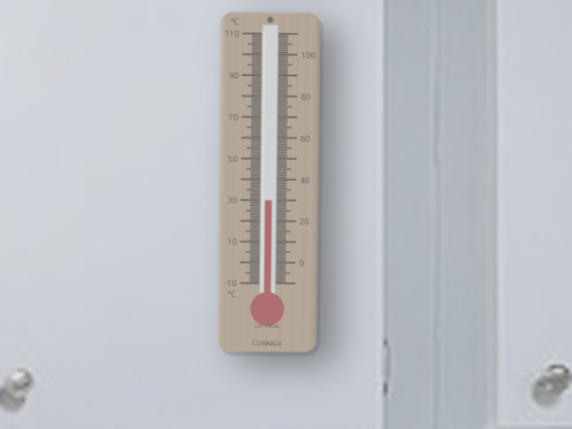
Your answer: 30; °C
